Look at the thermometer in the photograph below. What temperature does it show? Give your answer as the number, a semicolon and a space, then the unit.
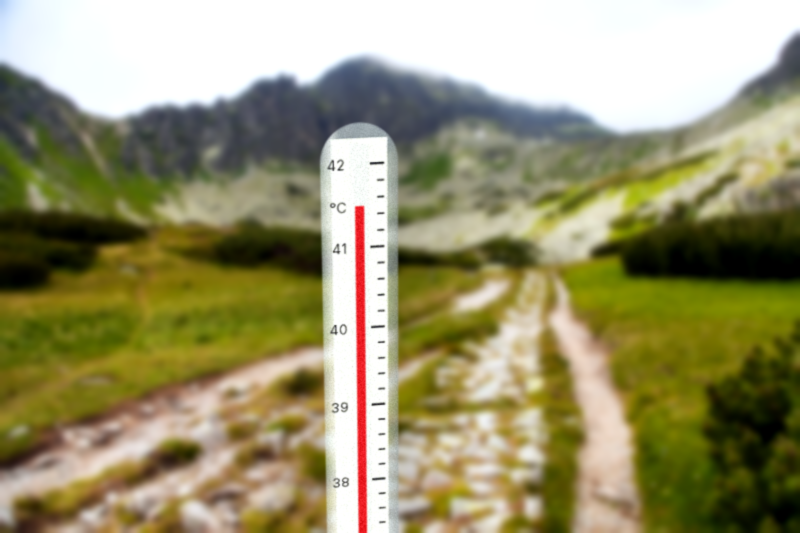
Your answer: 41.5; °C
